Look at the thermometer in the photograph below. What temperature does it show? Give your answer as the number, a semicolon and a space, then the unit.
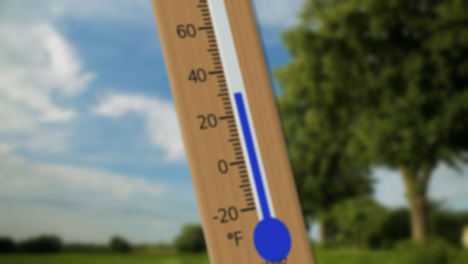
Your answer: 30; °F
